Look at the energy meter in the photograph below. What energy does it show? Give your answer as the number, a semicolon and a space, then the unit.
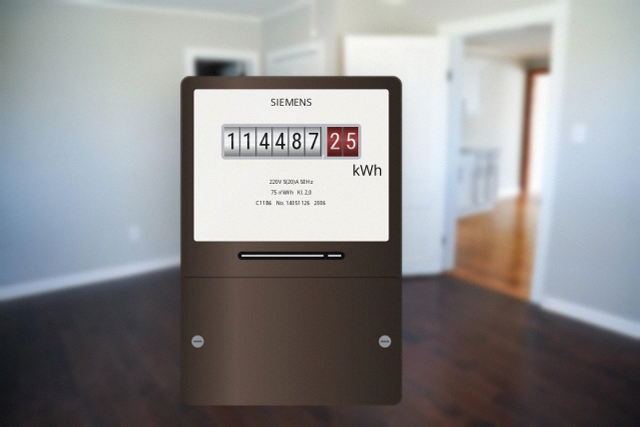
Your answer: 114487.25; kWh
